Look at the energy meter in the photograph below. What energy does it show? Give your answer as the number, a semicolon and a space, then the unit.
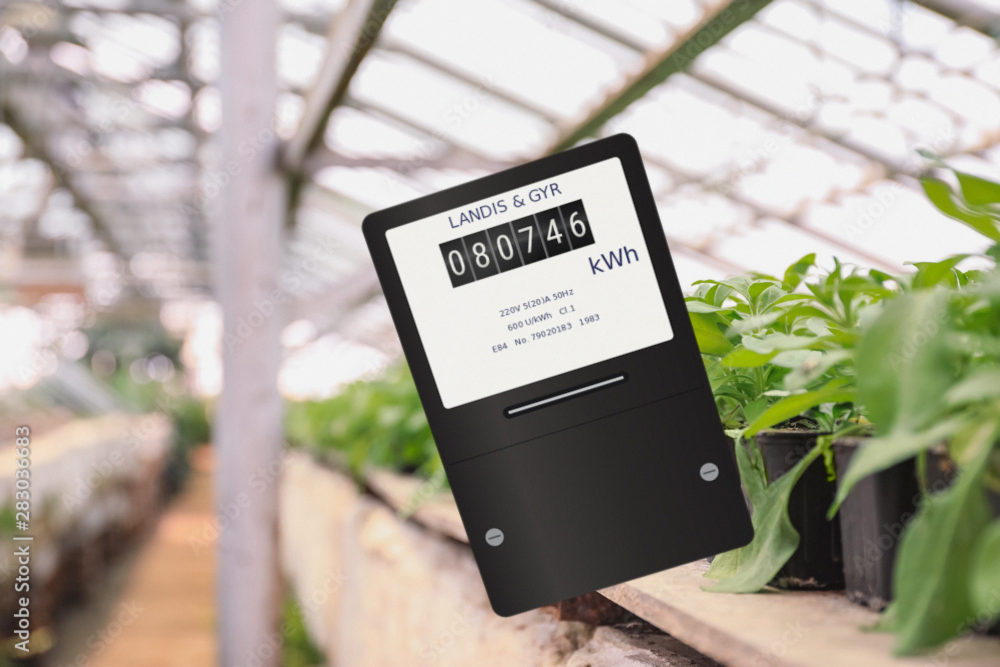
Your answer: 80746; kWh
